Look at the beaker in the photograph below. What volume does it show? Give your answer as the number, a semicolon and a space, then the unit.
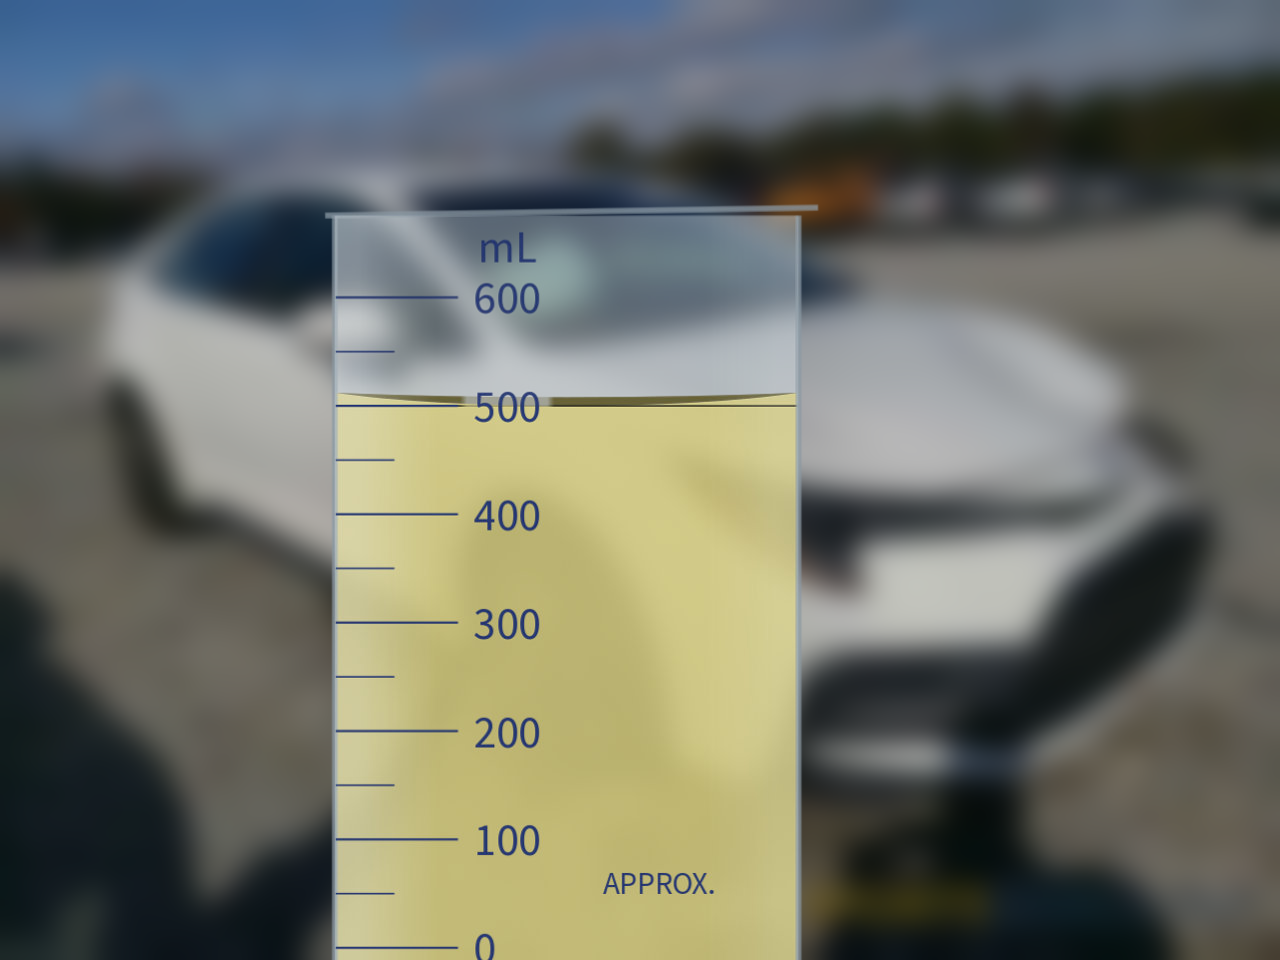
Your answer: 500; mL
